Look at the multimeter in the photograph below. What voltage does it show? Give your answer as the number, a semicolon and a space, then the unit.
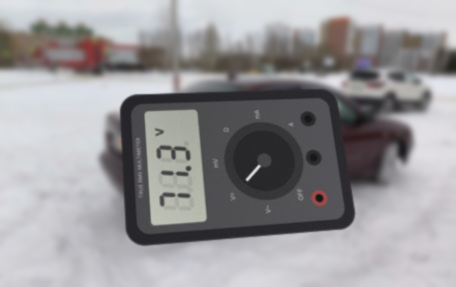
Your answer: 71.3; V
